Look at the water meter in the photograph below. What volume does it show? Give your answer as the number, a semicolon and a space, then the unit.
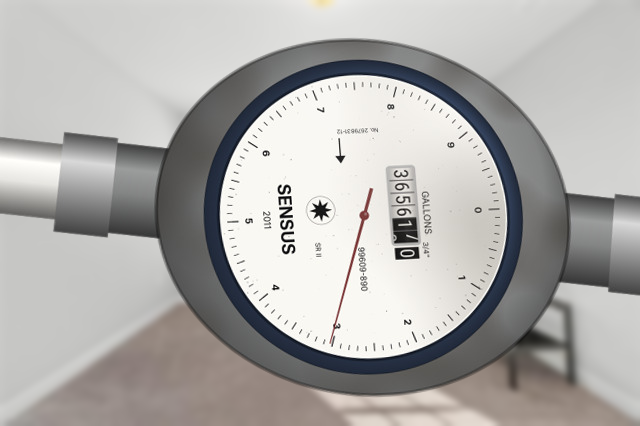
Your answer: 3656173.0; gal
